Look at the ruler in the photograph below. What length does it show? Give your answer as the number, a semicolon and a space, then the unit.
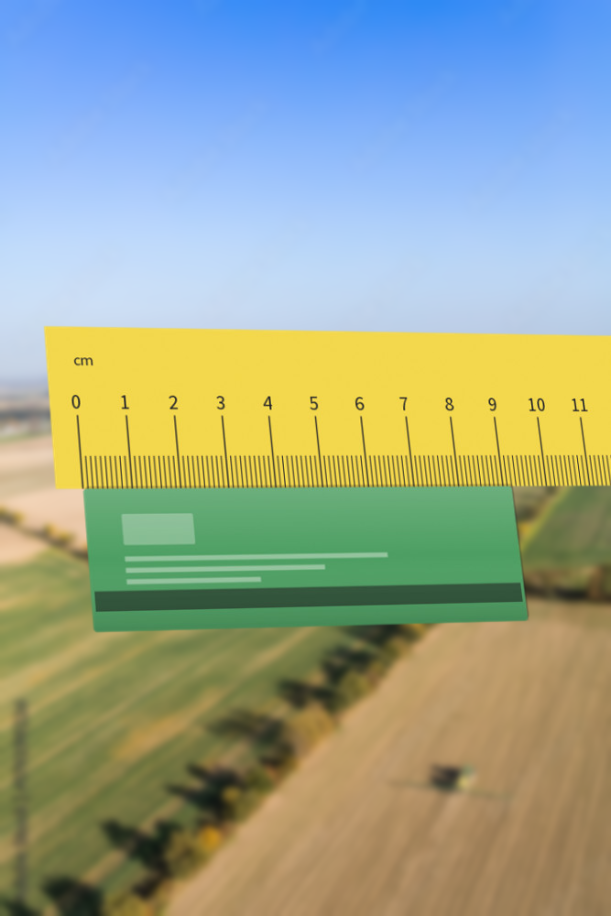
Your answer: 9.2; cm
